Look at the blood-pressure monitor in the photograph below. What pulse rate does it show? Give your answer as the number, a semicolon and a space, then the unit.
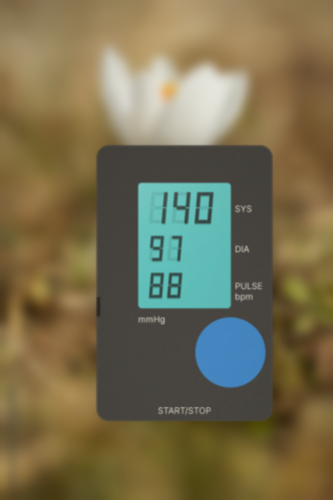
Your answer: 88; bpm
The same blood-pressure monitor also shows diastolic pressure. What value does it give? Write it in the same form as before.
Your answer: 97; mmHg
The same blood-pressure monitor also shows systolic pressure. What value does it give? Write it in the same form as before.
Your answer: 140; mmHg
